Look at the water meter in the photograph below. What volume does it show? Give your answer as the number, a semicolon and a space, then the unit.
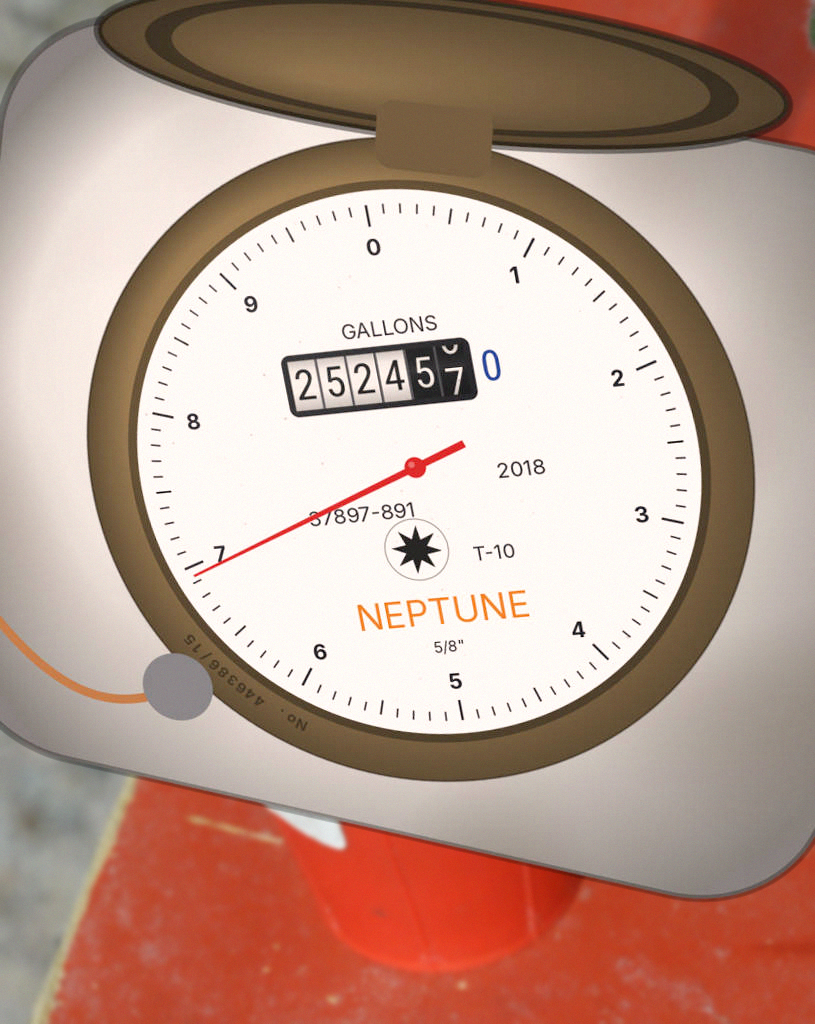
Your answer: 2524566.9; gal
